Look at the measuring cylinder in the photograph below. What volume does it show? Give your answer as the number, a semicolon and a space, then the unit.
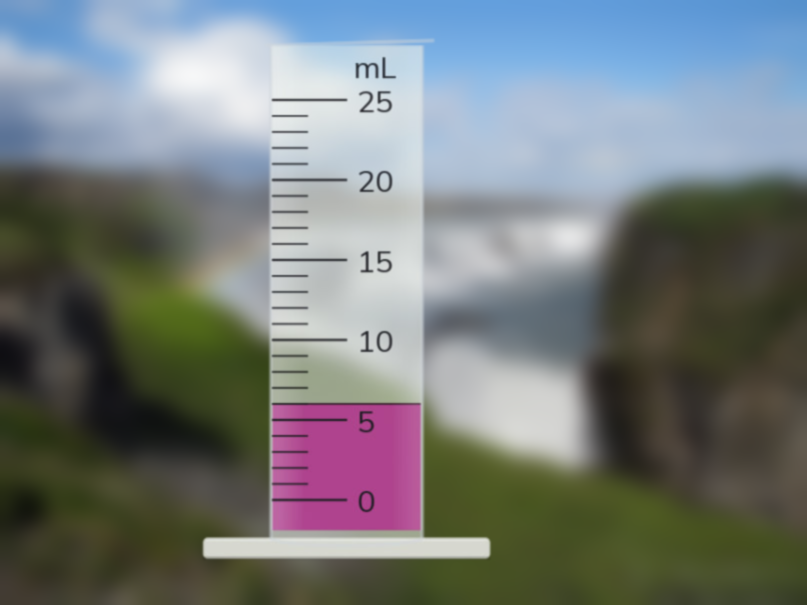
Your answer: 6; mL
